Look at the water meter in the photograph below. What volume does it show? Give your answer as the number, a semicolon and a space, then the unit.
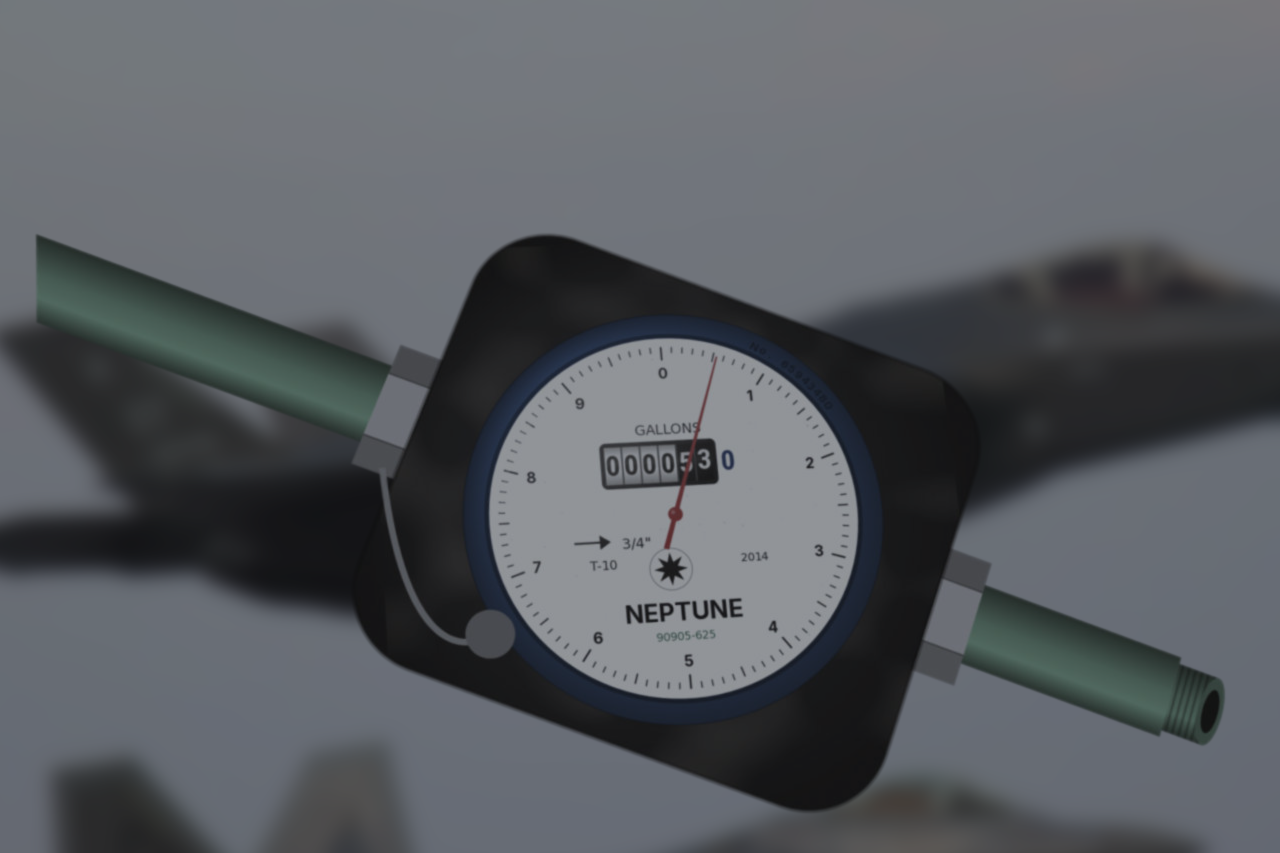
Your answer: 530.5; gal
